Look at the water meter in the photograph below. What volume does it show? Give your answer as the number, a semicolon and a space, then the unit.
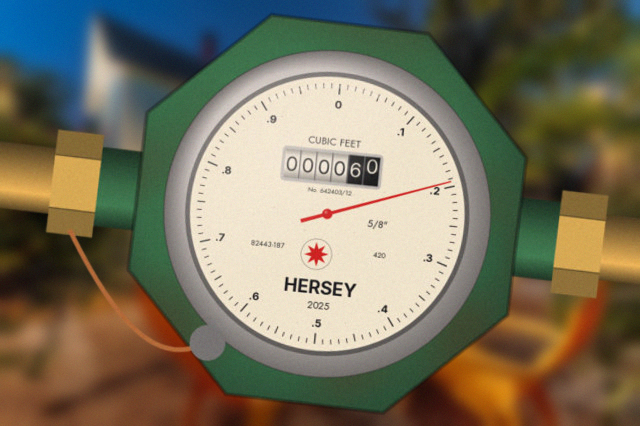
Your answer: 60.19; ft³
